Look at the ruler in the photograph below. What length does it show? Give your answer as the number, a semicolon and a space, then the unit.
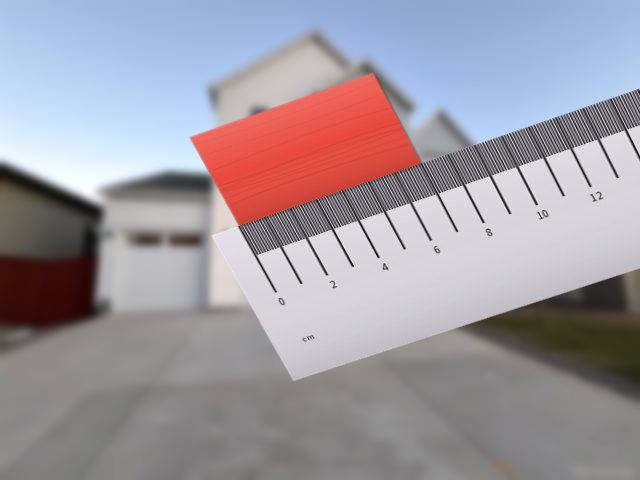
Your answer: 7; cm
